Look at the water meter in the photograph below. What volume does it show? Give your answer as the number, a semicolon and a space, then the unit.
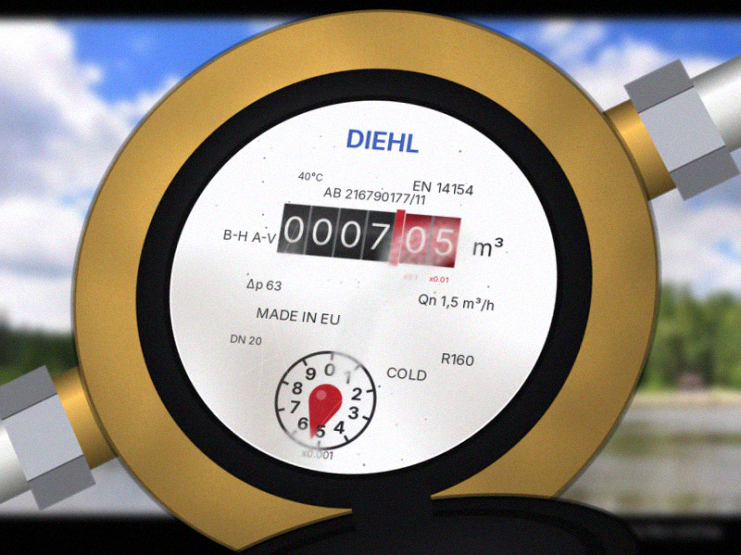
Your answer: 7.055; m³
